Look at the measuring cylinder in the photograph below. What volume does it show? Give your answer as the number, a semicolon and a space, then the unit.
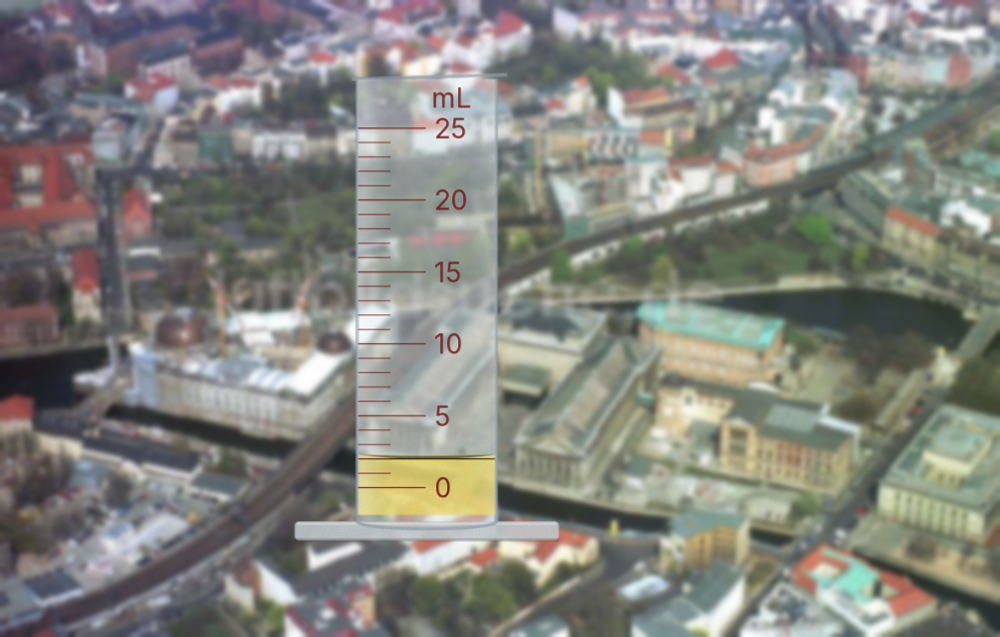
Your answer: 2; mL
